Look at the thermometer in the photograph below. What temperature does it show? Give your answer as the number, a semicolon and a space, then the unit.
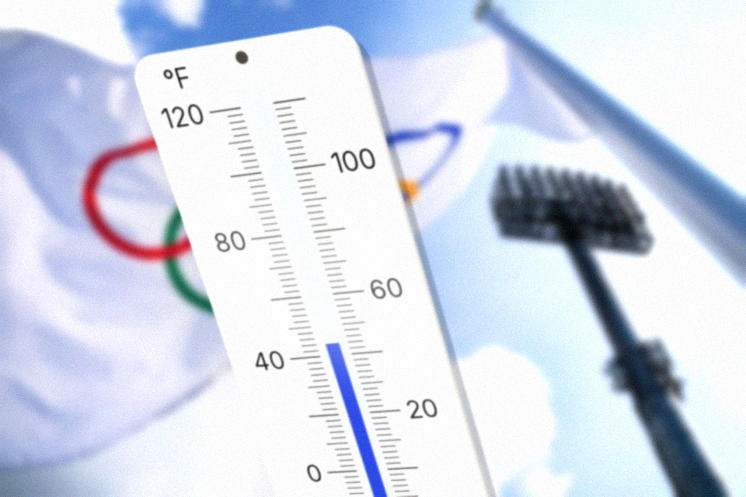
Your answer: 44; °F
